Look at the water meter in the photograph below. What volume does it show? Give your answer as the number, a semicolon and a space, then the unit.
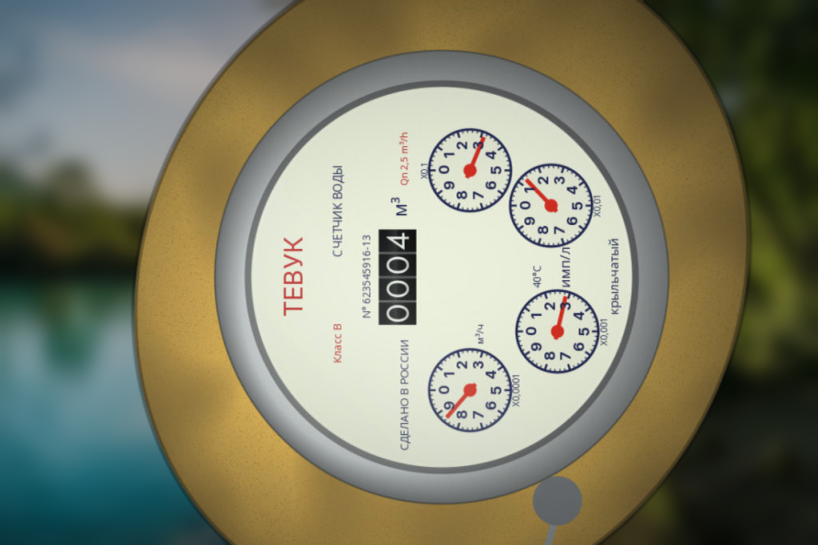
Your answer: 4.3128; m³
